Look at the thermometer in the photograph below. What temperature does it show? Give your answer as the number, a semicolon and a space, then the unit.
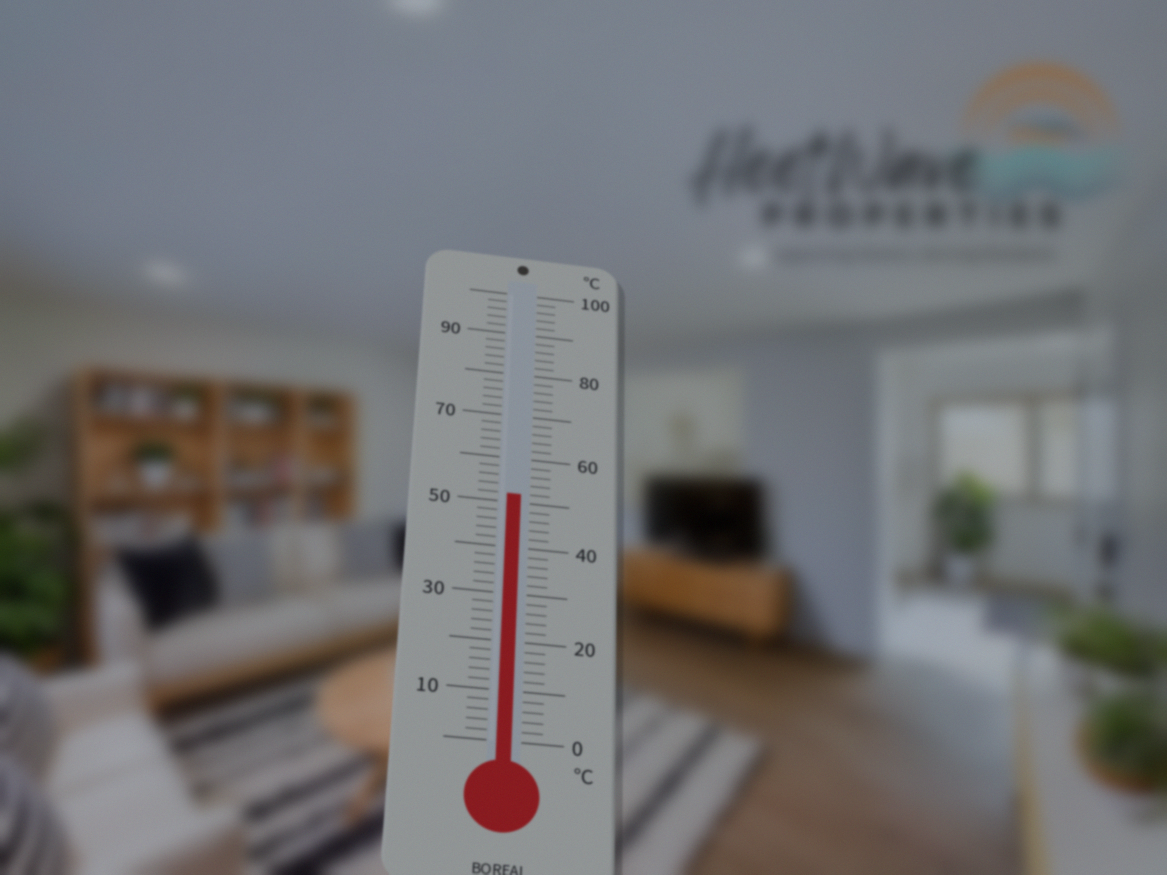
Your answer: 52; °C
